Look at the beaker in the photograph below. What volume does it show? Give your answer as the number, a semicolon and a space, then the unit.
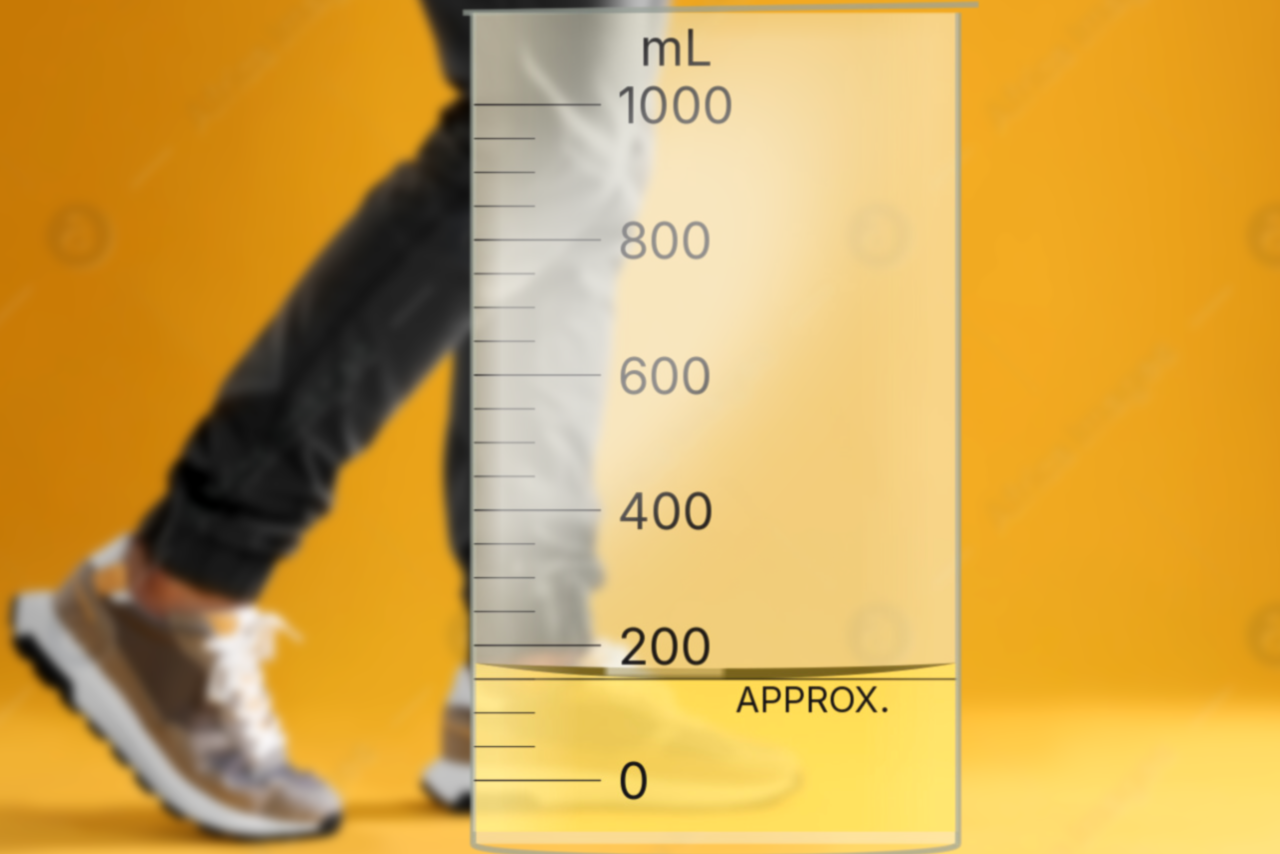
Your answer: 150; mL
